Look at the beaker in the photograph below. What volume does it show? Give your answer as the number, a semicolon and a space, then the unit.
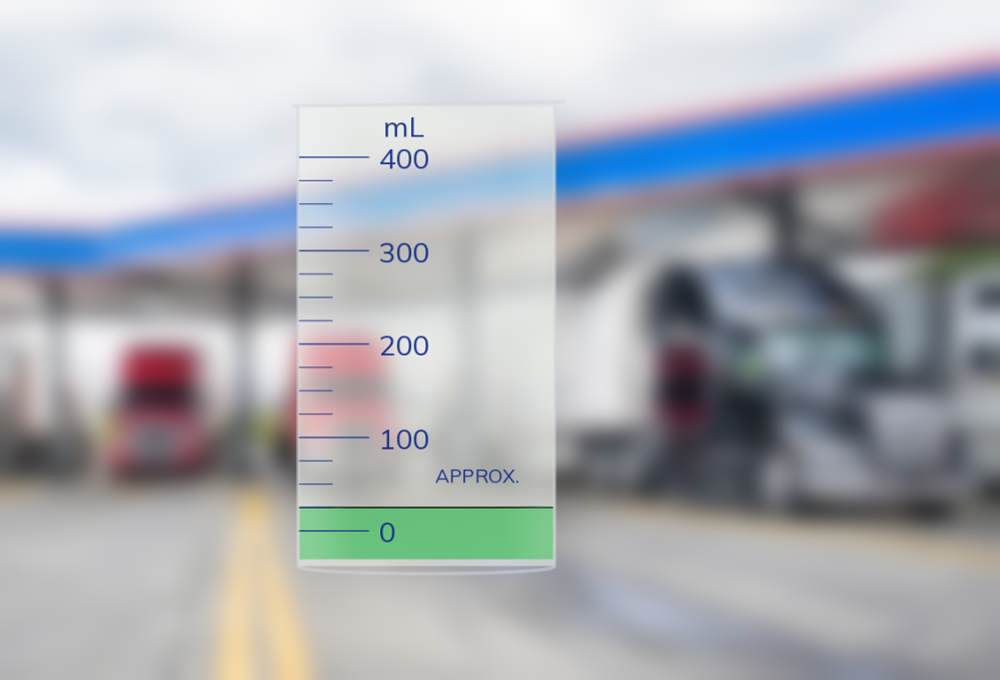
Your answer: 25; mL
